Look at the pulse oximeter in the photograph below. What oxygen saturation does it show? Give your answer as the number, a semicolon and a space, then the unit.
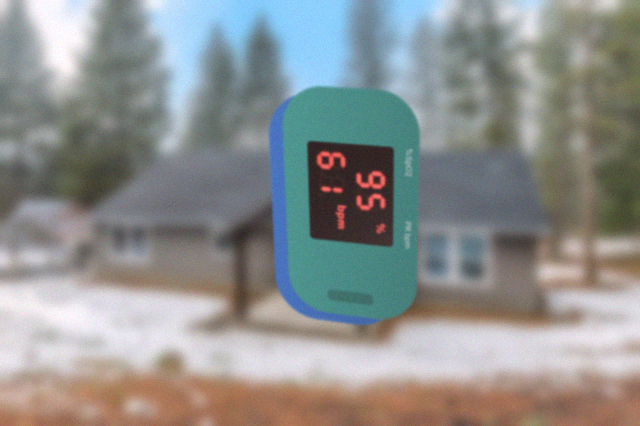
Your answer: 95; %
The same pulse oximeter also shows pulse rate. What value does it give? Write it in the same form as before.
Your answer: 61; bpm
